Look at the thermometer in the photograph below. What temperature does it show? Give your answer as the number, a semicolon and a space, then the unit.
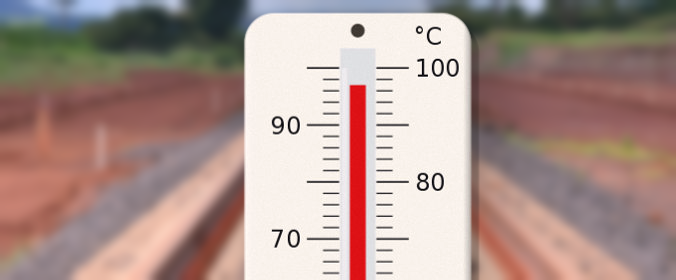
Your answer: 97; °C
